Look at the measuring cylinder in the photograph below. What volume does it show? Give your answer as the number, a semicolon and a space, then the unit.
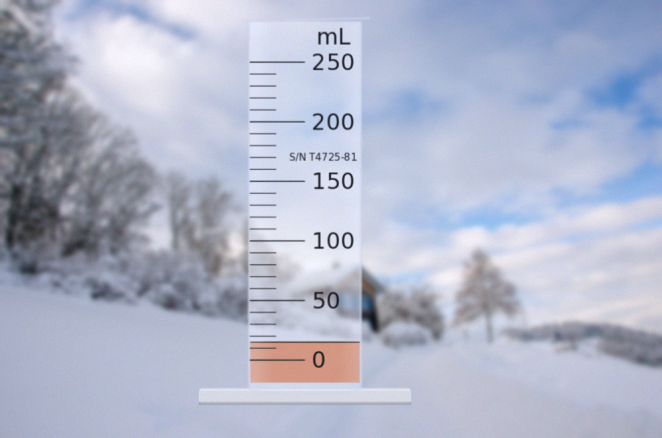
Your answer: 15; mL
